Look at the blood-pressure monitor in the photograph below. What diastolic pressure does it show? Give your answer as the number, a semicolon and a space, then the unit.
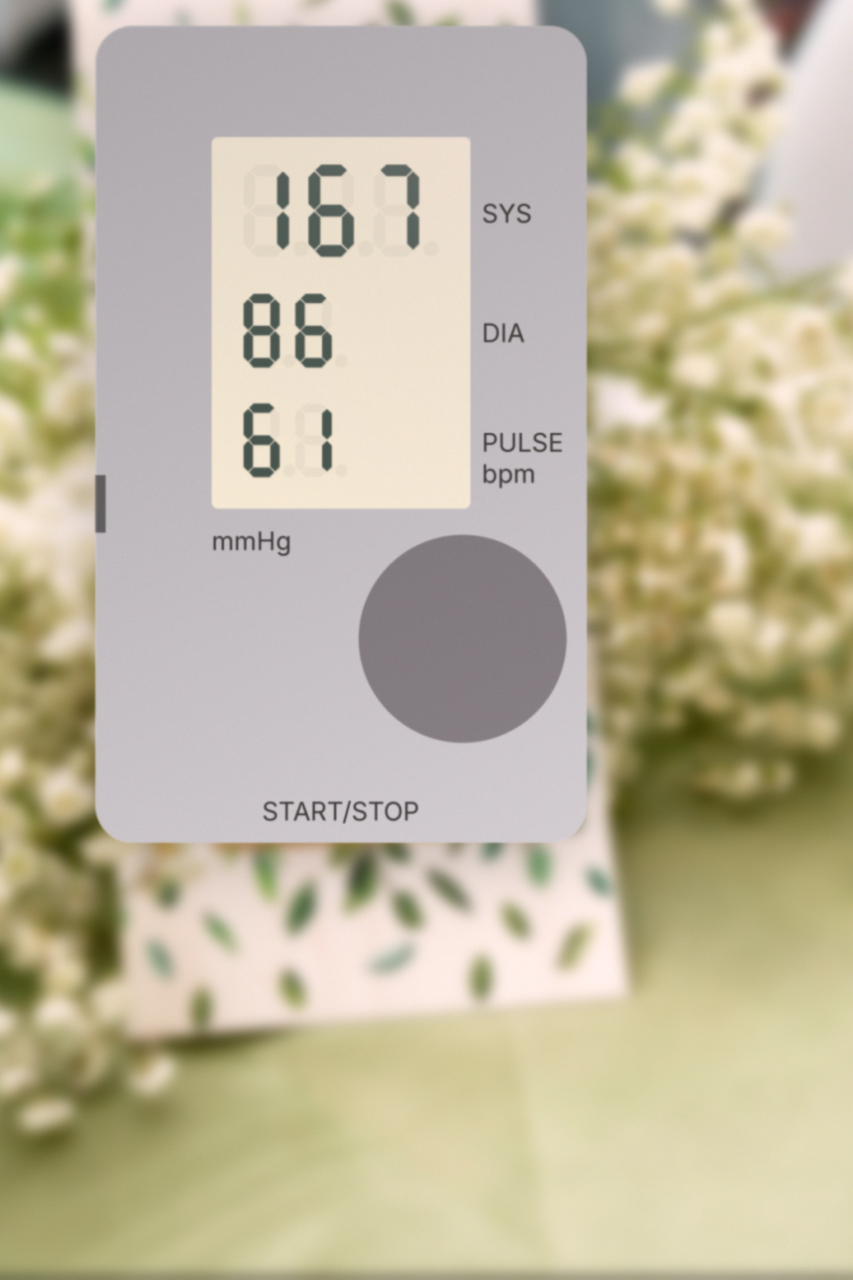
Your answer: 86; mmHg
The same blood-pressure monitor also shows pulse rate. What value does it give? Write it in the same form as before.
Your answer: 61; bpm
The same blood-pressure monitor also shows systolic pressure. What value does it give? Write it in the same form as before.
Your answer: 167; mmHg
